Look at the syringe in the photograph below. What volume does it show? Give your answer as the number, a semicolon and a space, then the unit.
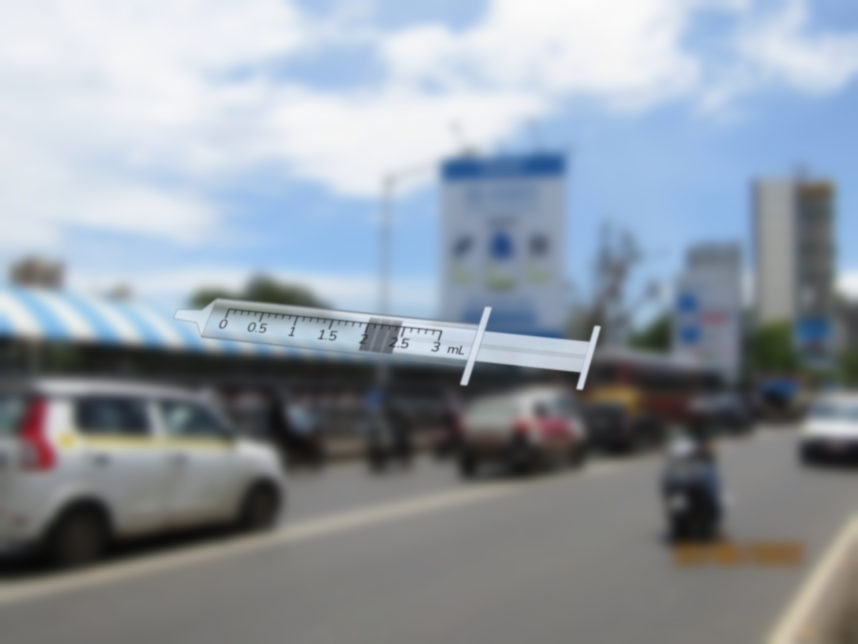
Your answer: 2; mL
